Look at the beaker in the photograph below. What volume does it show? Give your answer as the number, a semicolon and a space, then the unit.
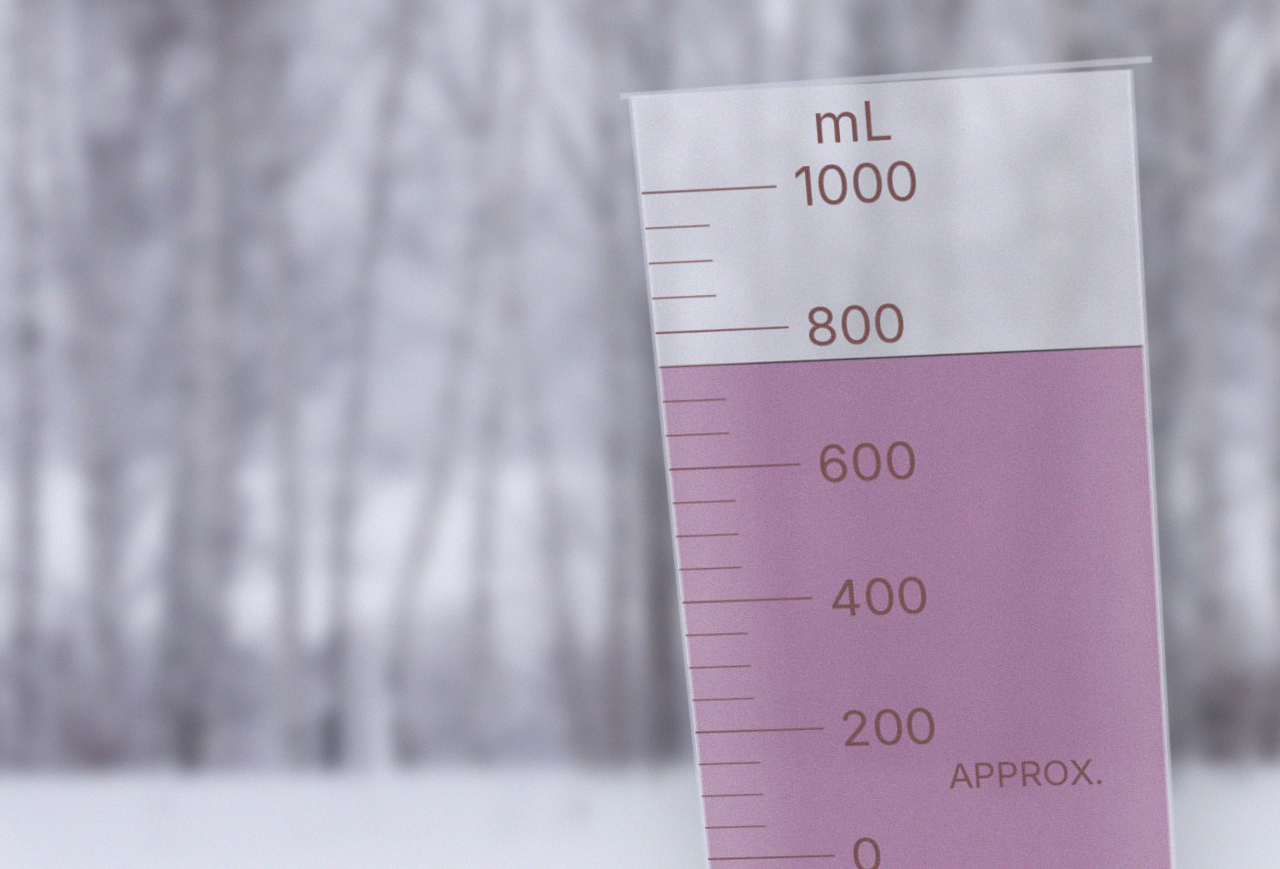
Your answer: 750; mL
